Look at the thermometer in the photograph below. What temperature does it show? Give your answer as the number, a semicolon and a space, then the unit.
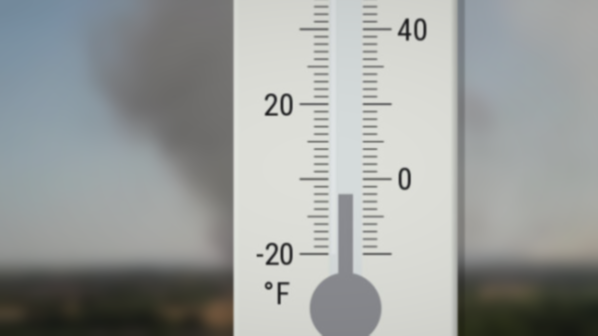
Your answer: -4; °F
